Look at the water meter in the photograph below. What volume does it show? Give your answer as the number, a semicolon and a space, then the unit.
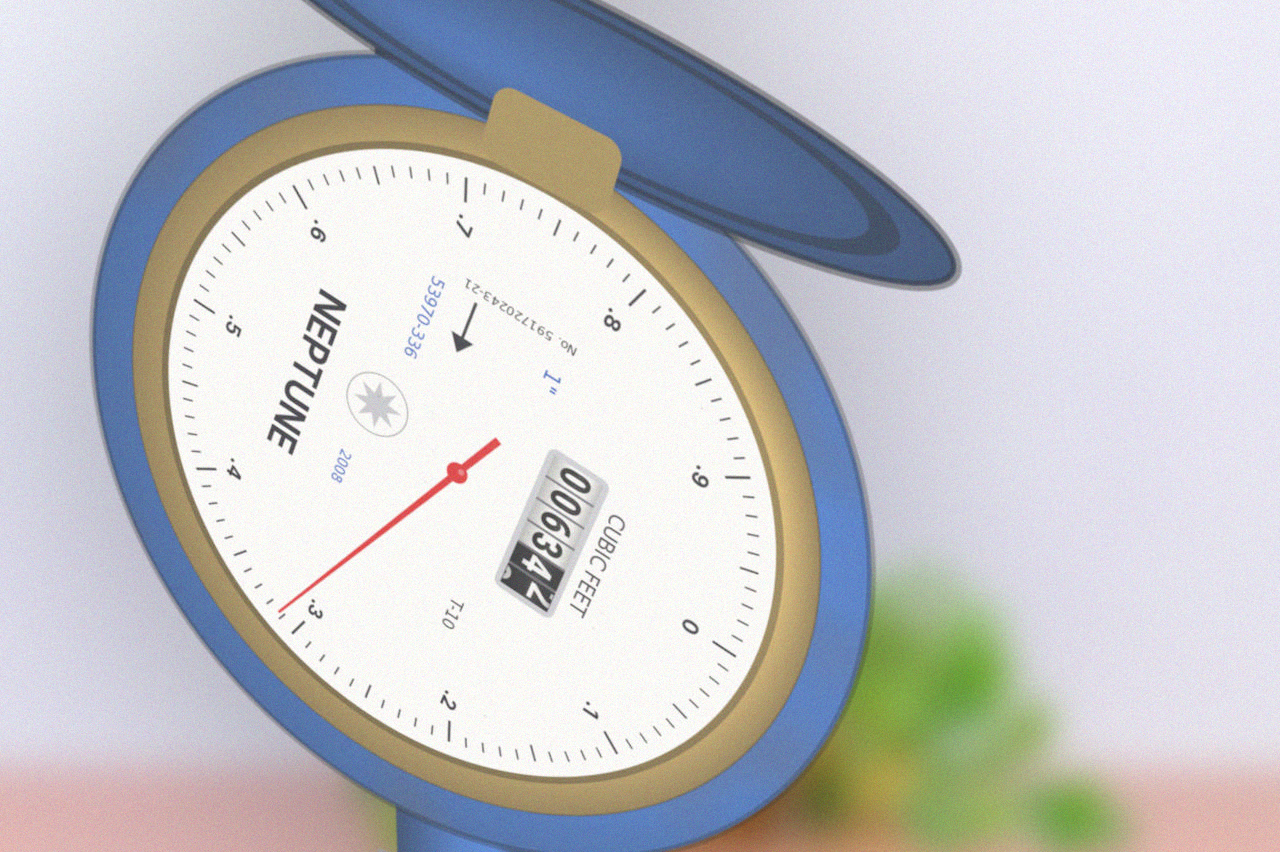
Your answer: 6342.31; ft³
